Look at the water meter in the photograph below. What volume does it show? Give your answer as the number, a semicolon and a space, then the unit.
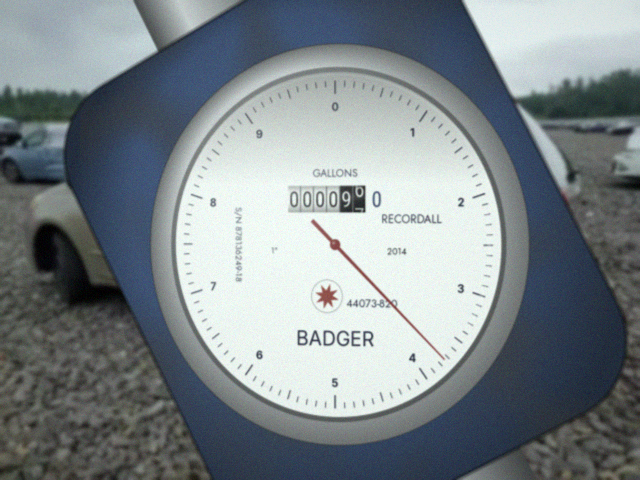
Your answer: 963.7; gal
